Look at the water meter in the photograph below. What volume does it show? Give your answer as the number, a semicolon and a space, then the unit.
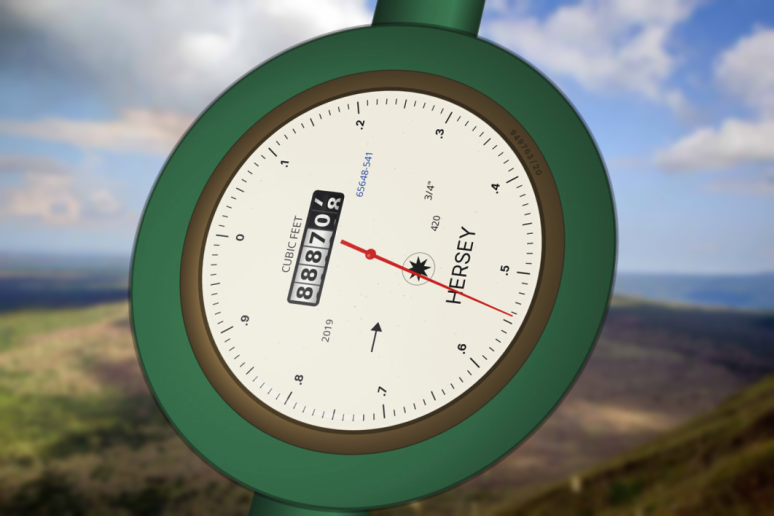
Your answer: 888707.54; ft³
